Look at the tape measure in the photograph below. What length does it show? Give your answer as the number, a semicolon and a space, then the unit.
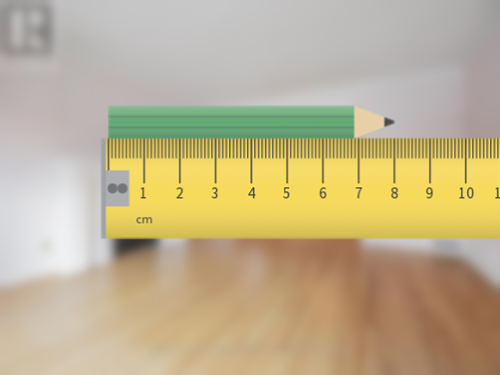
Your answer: 8; cm
